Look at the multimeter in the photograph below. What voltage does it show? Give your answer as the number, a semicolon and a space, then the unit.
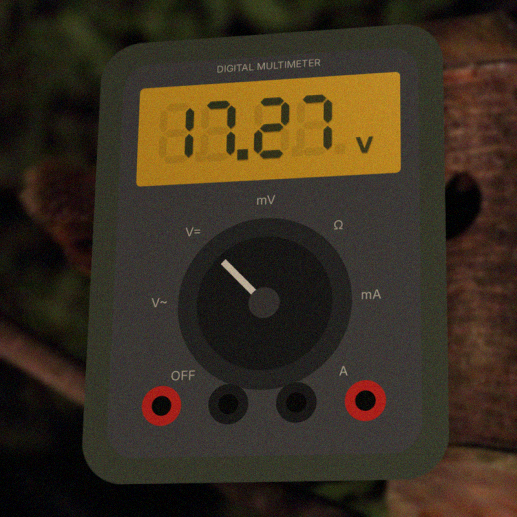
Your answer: 17.27; V
